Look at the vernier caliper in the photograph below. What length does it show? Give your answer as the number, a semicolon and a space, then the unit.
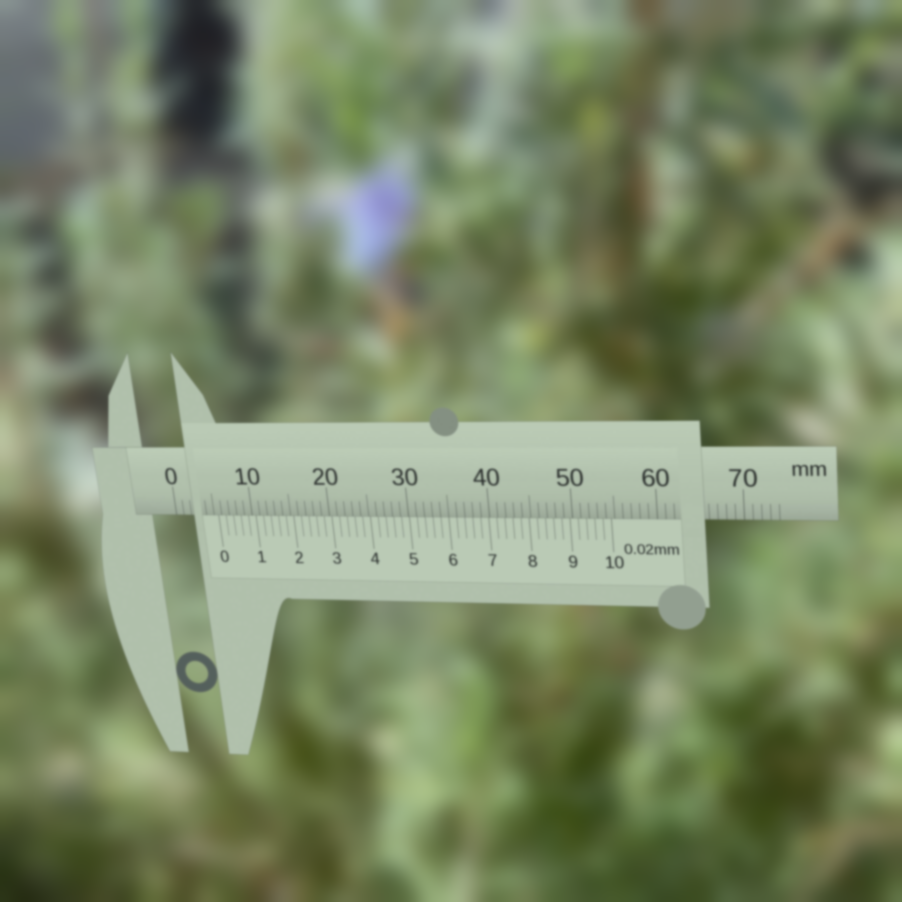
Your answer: 5.6; mm
